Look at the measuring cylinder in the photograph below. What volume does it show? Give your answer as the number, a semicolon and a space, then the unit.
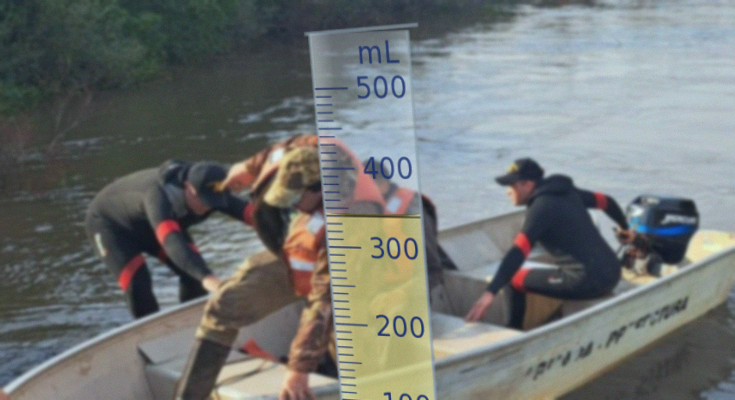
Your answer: 340; mL
